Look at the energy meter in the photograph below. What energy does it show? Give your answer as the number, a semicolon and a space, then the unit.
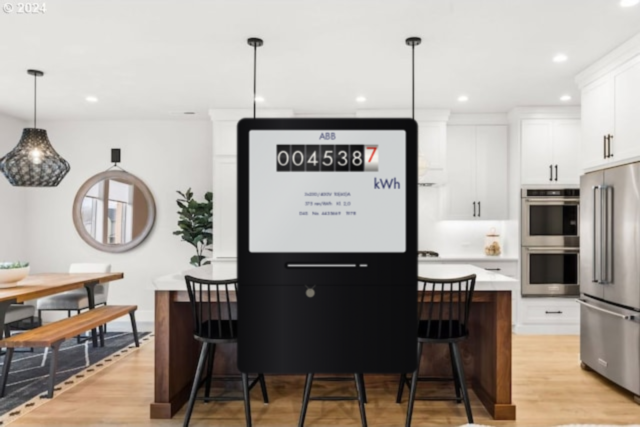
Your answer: 4538.7; kWh
